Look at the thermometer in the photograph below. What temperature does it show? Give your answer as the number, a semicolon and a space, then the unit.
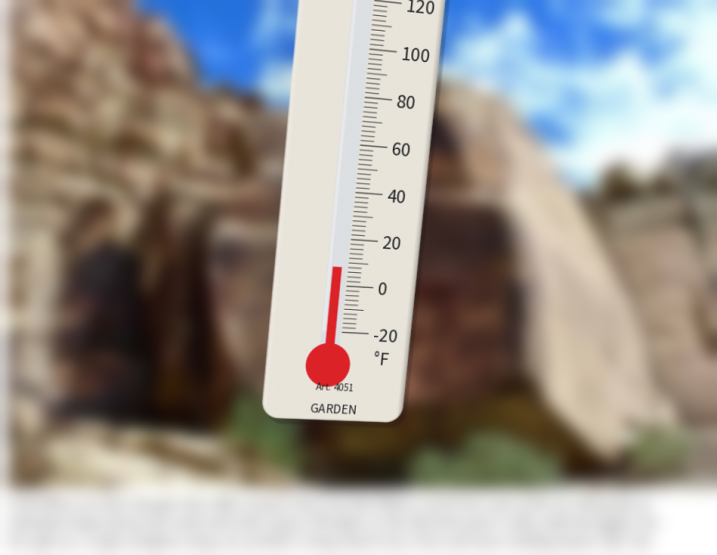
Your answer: 8; °F
